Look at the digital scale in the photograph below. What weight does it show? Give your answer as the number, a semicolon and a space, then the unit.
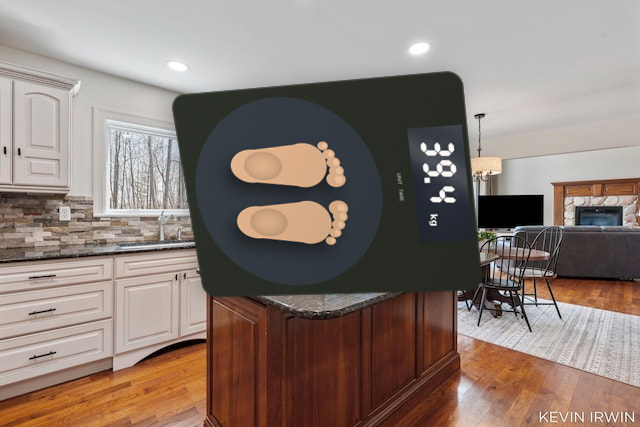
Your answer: 39.4; kg
